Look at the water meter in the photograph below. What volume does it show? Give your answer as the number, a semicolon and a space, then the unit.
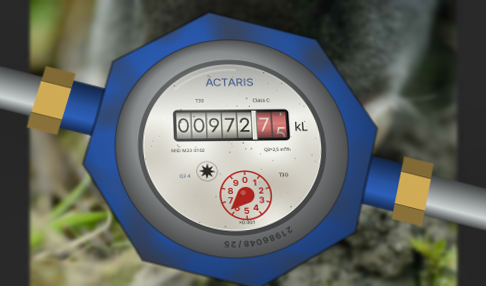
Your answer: 972.746; kL
